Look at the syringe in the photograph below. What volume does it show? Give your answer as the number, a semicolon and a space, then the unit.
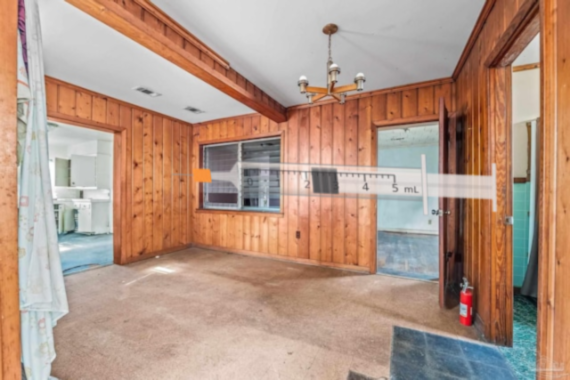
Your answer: 2.2; mL
